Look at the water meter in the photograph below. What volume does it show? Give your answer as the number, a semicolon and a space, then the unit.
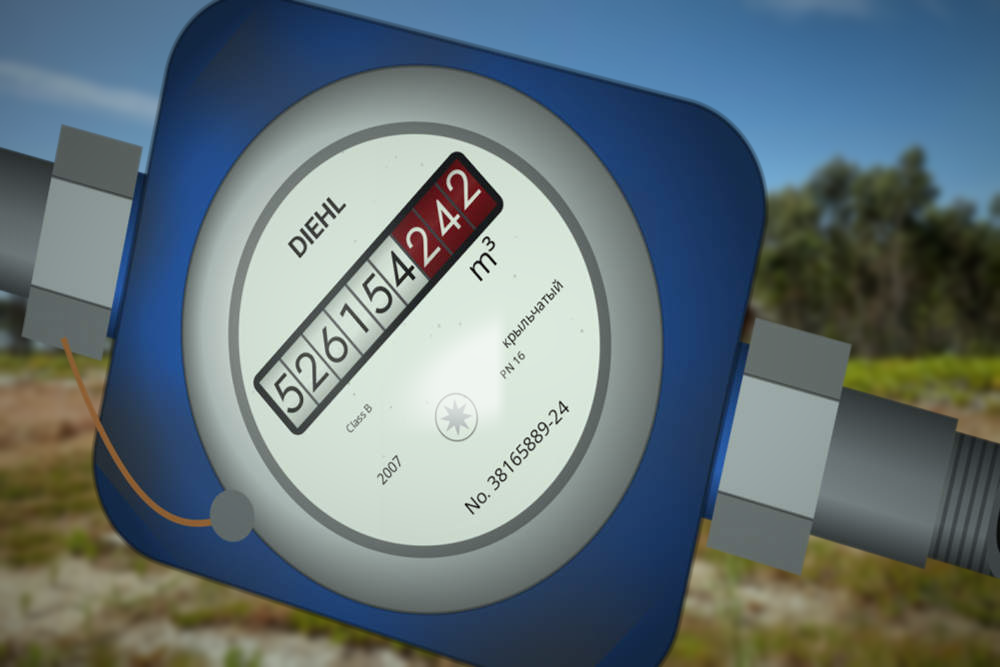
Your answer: 526154.242; m³
